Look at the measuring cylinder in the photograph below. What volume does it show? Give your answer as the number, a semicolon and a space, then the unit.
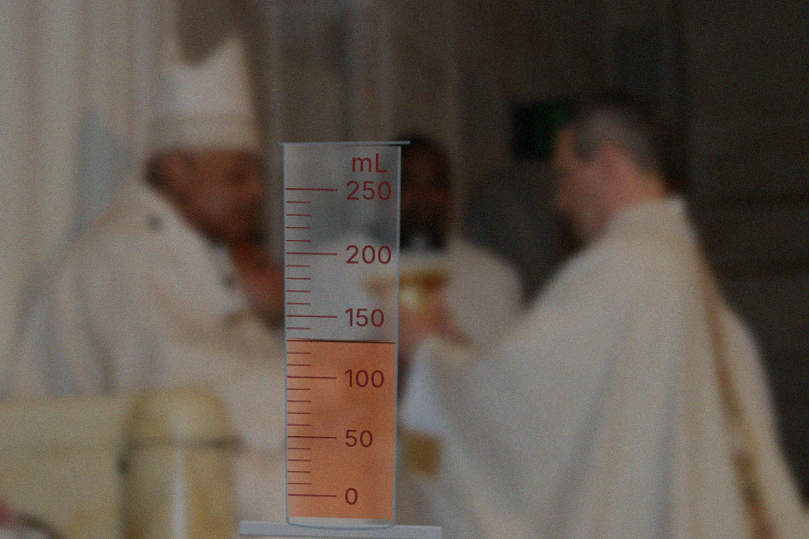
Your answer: 130; mL
